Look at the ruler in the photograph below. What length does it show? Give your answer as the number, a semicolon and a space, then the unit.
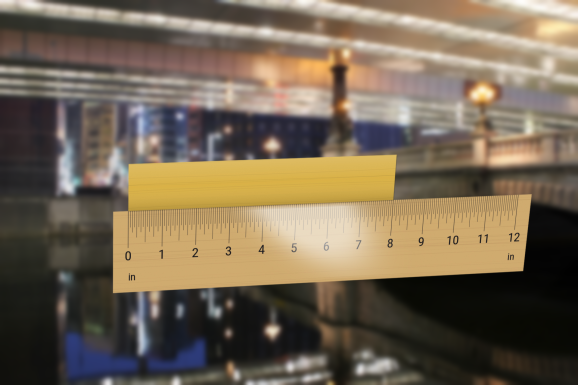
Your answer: 8; in
